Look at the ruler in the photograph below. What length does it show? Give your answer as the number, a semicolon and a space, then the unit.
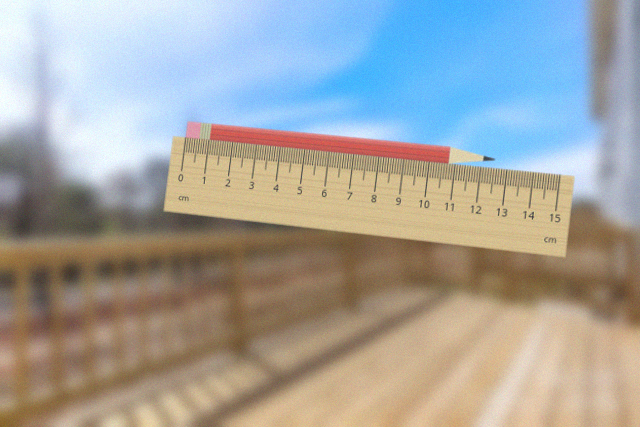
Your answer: 12.5; cm
